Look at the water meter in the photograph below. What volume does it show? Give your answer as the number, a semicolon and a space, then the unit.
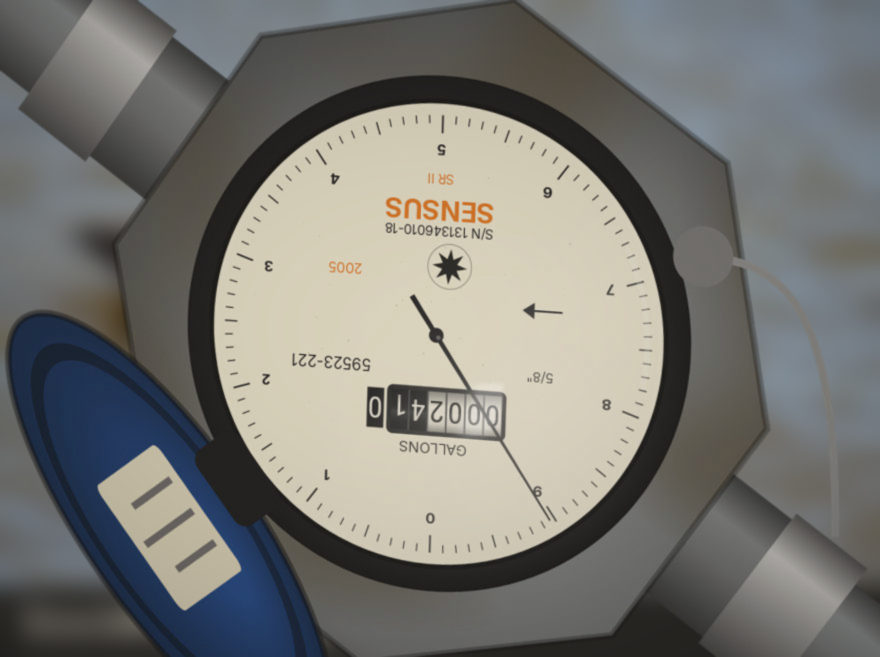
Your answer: 2409.0; gal
